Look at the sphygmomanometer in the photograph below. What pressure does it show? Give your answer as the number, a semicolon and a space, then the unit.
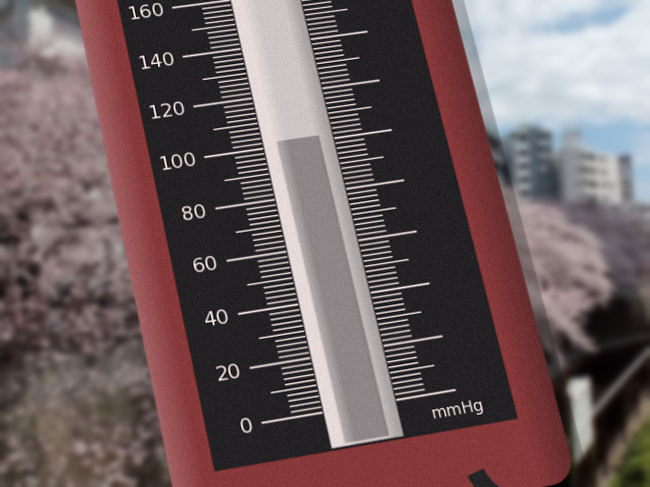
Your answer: 102; mmHg
